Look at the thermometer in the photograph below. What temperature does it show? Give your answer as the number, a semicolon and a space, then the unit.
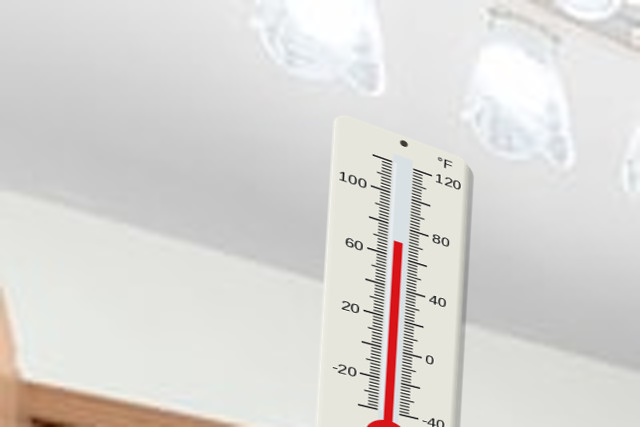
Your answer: 70; °F
